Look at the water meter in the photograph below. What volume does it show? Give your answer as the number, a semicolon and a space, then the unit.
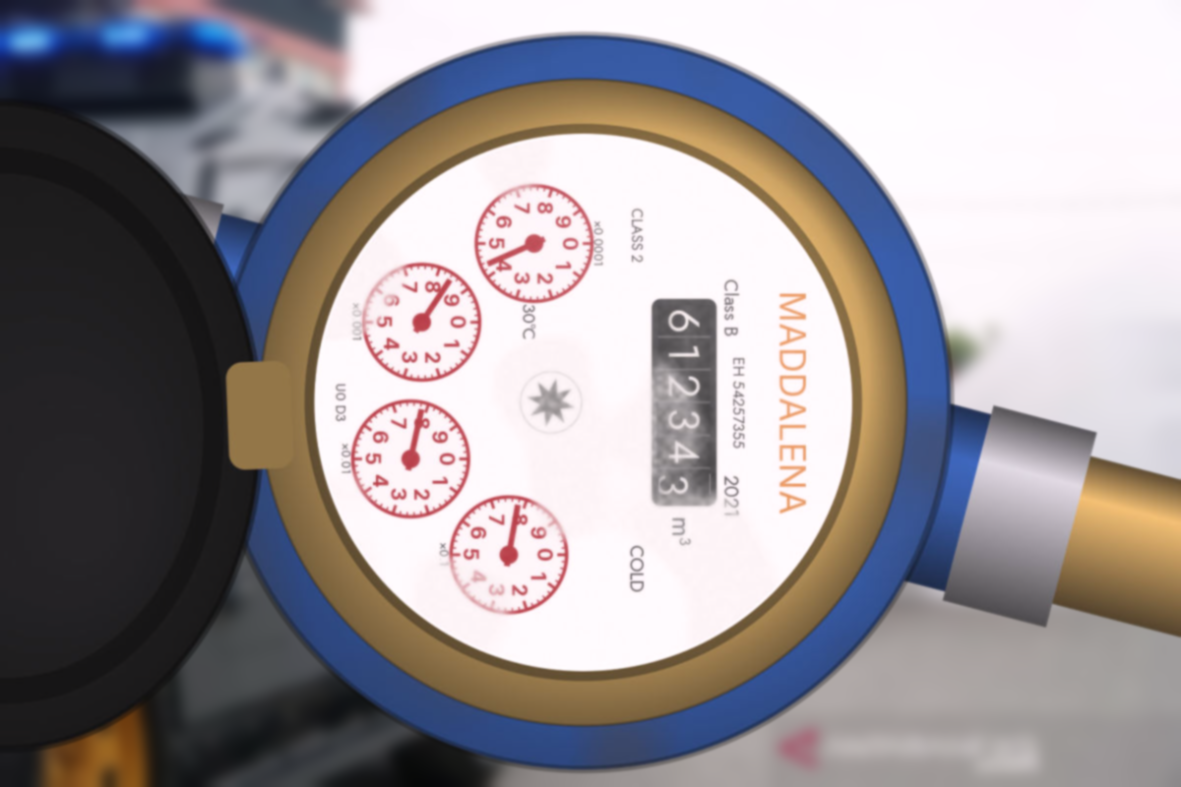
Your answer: 612342.7784; m³
